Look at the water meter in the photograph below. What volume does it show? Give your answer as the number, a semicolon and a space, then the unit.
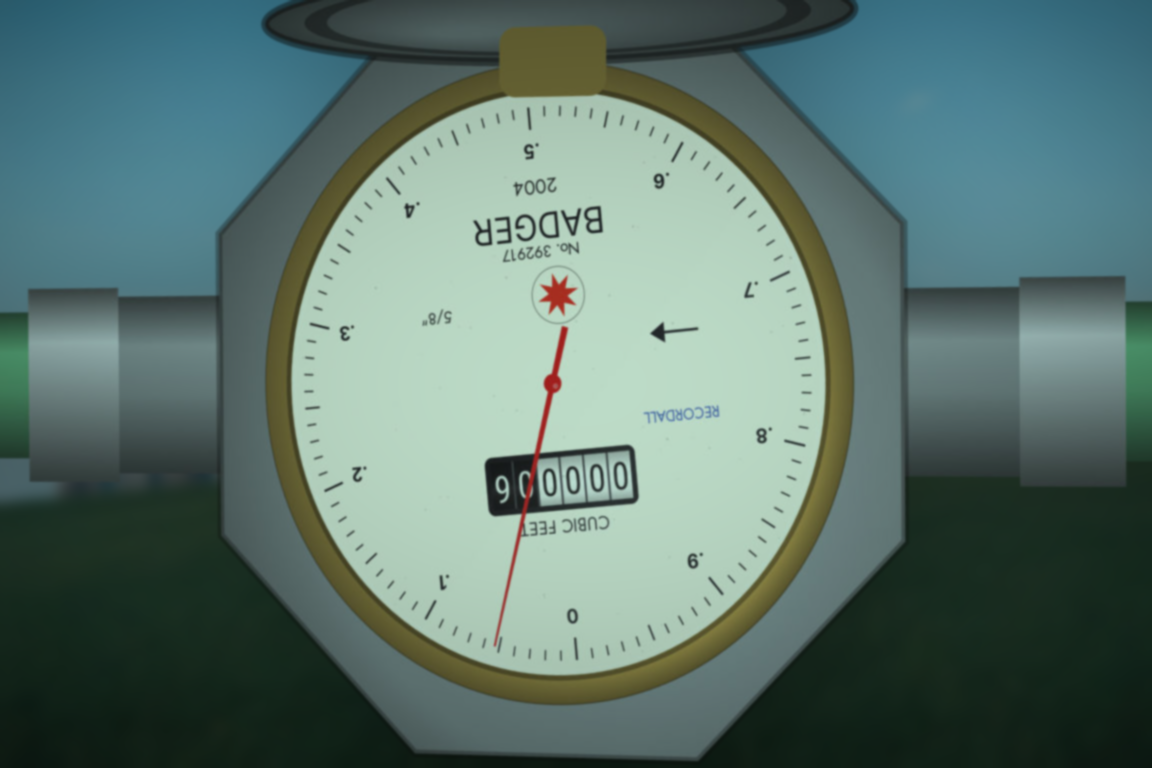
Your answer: 6.05; ft³
